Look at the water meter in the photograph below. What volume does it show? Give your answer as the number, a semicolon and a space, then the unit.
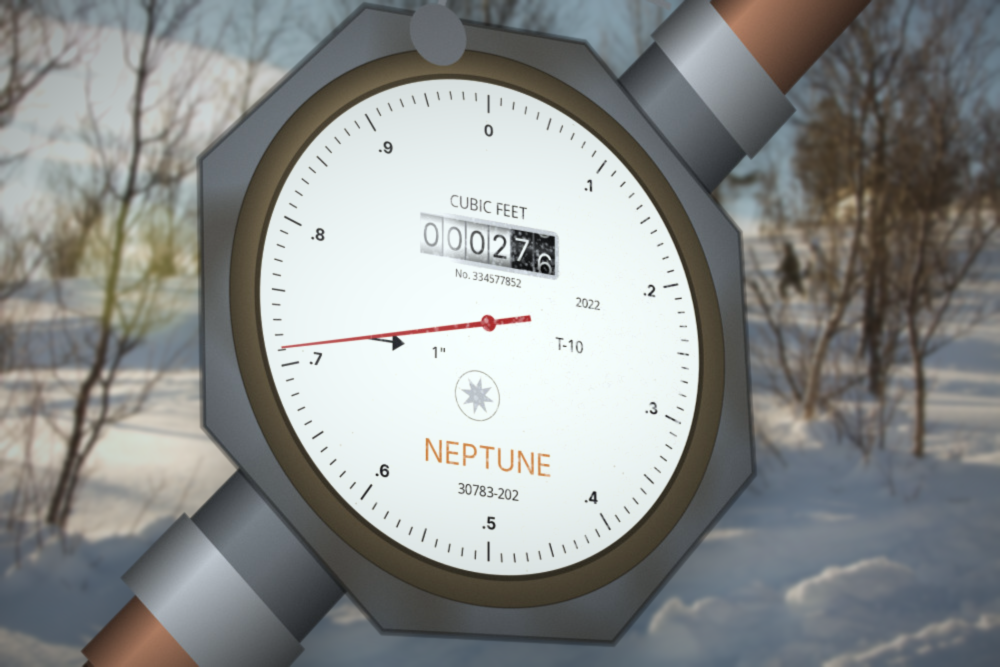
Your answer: 275.71; ft³
